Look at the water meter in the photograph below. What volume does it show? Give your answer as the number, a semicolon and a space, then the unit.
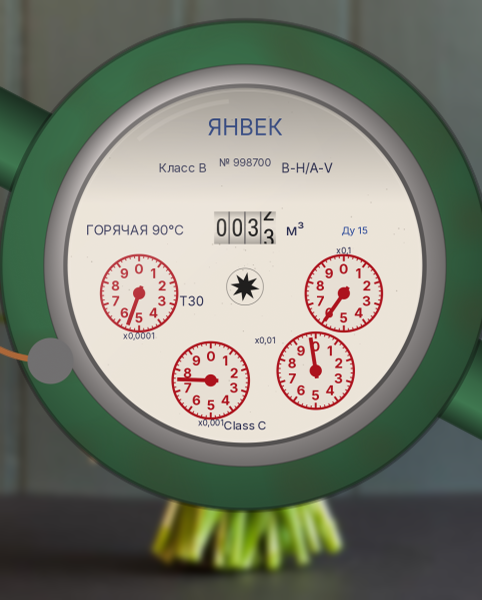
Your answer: 32.5975; m³
